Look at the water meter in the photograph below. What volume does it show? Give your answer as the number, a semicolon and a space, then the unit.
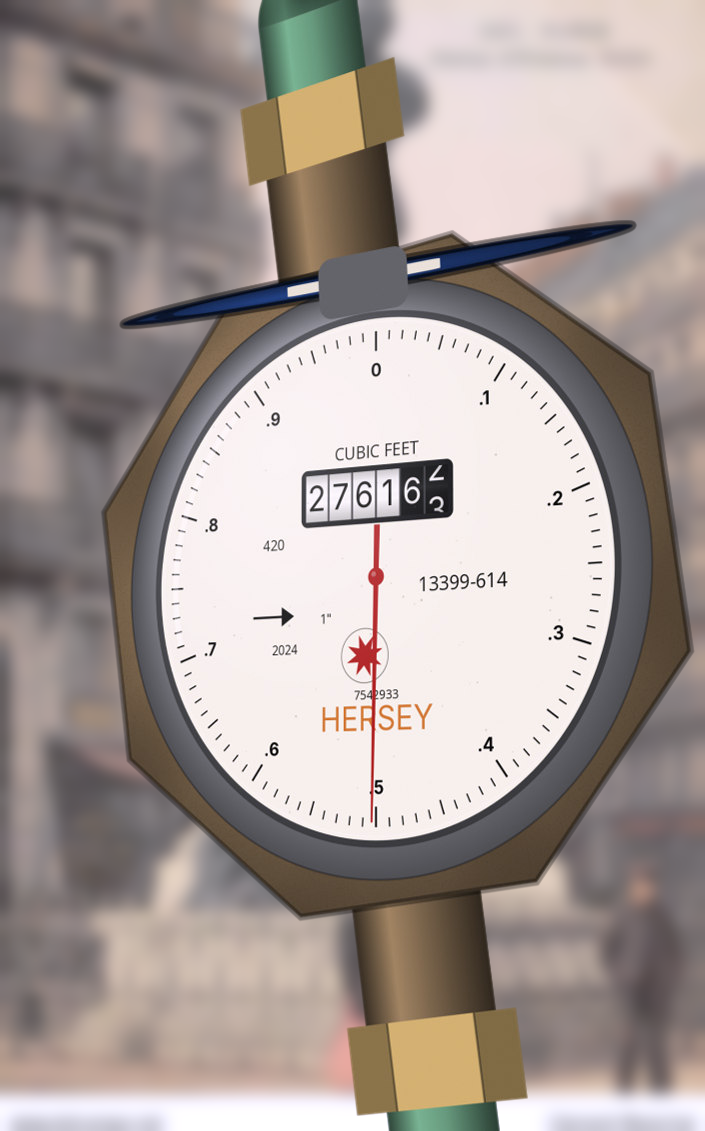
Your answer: 276162.50; ft³
